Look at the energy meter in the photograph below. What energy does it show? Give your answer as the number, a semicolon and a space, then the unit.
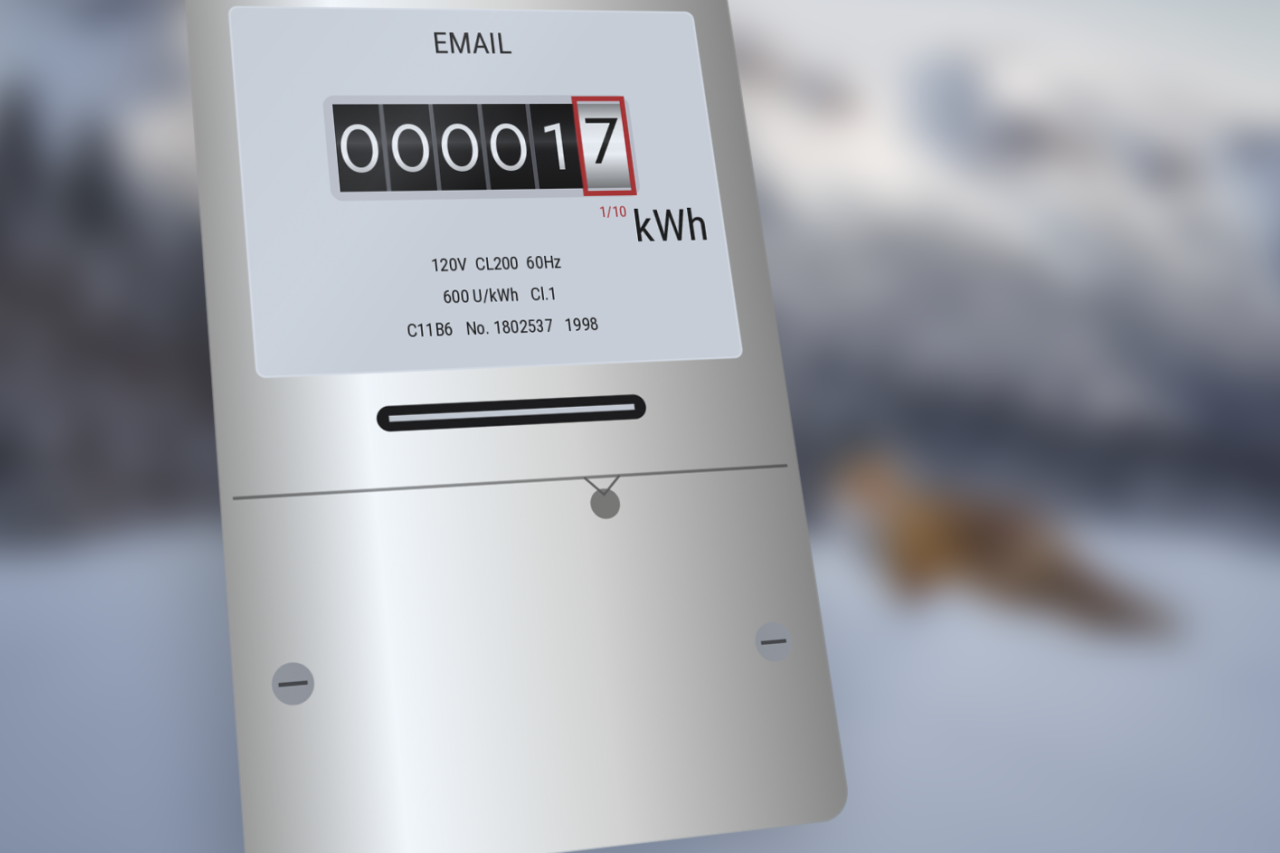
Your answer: 1.7; kWh
